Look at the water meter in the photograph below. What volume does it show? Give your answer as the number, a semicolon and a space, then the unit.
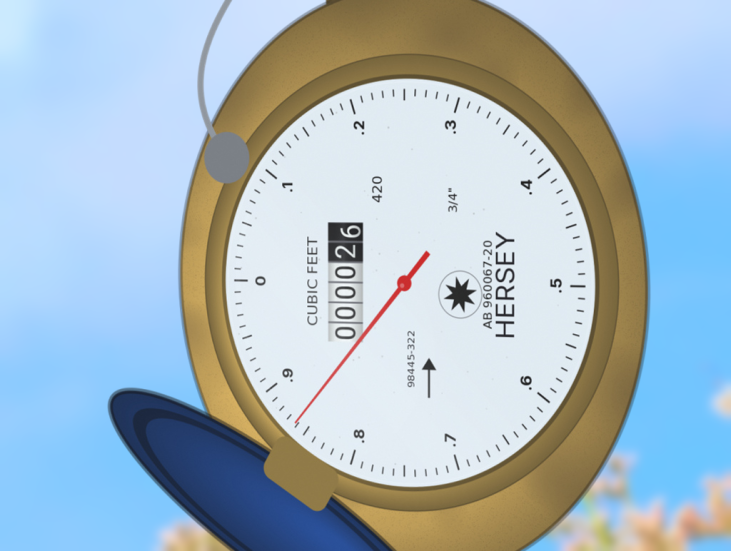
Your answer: 25.86; ft³
